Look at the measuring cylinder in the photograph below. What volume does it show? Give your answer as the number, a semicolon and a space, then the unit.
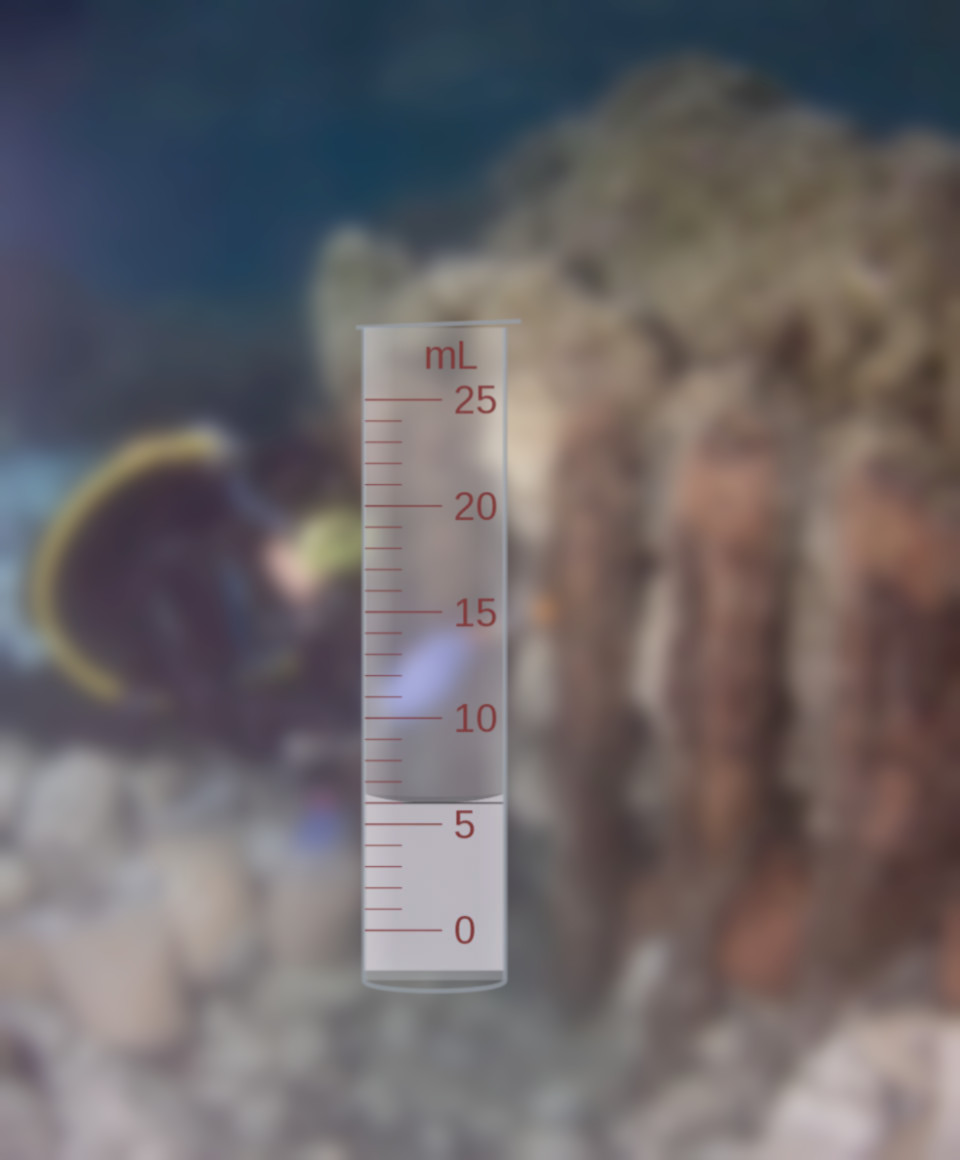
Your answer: 6; mL
